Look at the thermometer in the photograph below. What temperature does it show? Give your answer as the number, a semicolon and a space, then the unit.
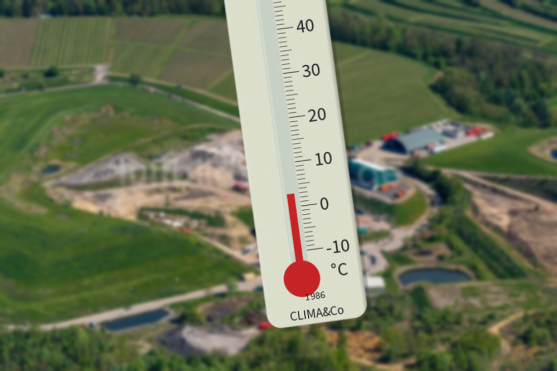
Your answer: 3; °C
